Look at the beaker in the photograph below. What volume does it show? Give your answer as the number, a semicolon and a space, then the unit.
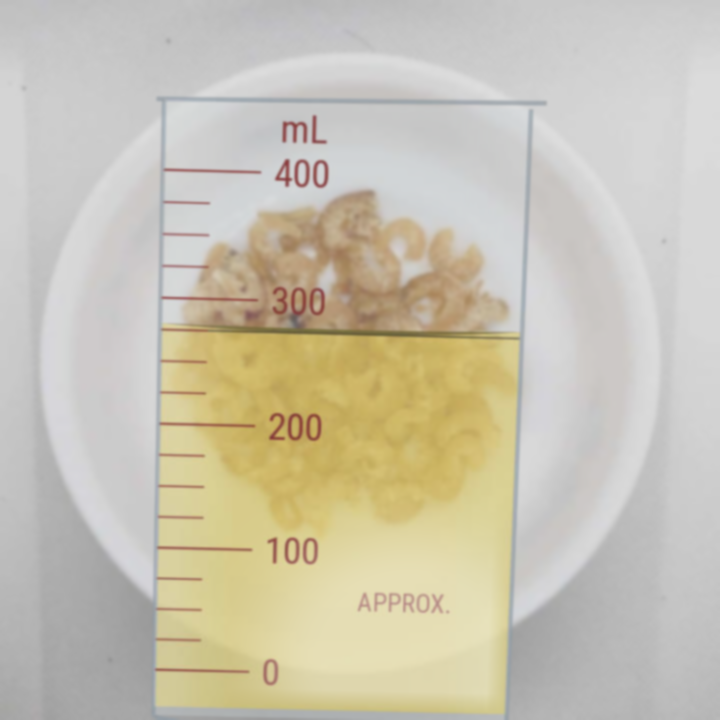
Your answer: 275; mL
